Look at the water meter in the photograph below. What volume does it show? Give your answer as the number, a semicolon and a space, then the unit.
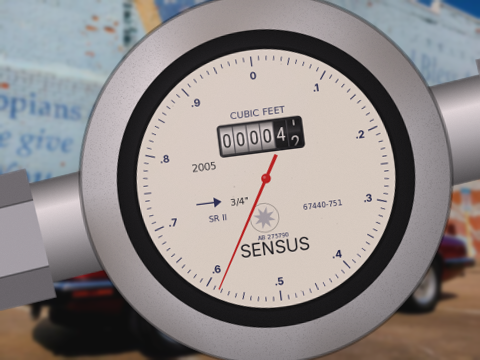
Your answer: 41.58; ft³
